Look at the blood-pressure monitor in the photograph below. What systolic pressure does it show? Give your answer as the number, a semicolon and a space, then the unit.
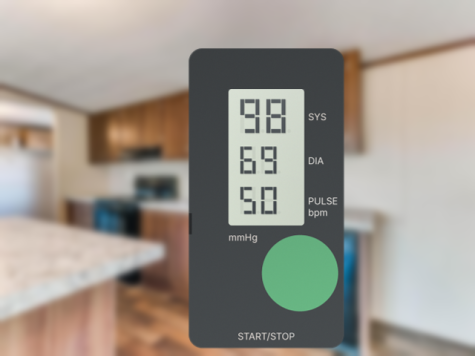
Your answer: 98; mmHg
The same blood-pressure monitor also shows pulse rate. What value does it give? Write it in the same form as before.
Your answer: 50; bpm
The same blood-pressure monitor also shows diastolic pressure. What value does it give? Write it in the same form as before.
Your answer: 69; mmHg
